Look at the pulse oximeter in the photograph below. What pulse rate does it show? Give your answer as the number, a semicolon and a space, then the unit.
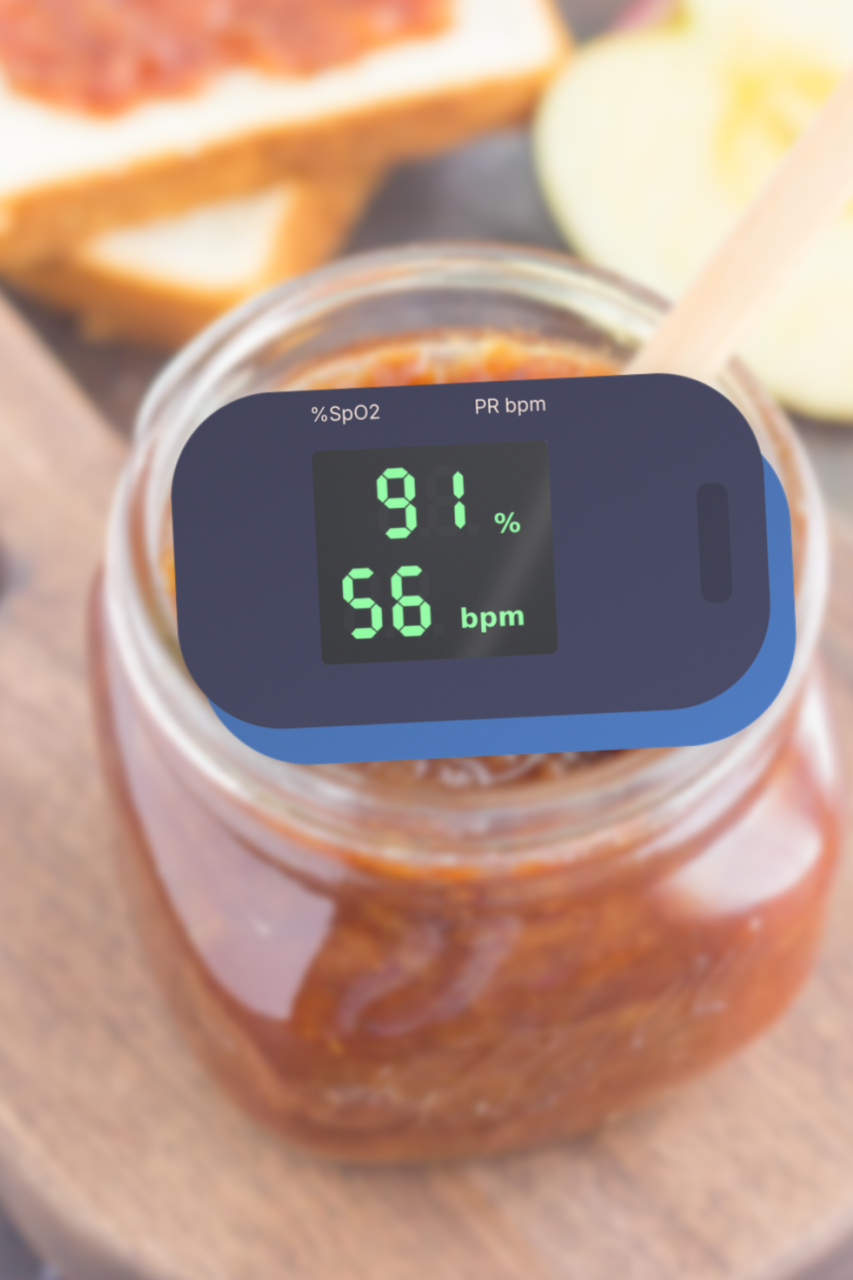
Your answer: 56; bpm
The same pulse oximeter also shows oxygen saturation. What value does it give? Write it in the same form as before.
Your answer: 91; %
